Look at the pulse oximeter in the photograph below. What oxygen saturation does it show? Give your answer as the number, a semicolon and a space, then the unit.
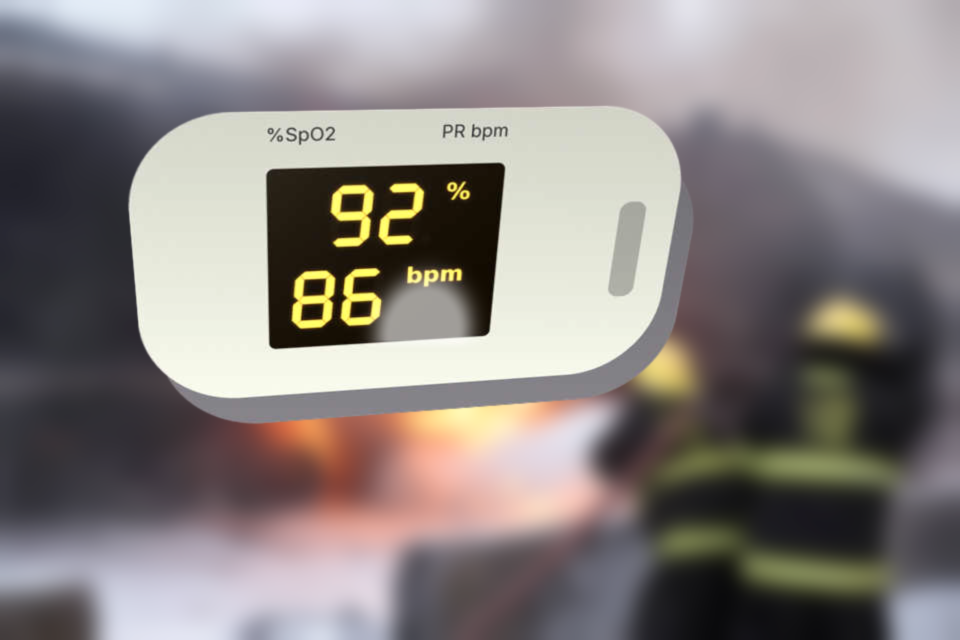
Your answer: 92; %
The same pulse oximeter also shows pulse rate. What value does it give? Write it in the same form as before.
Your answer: 86; bpm
